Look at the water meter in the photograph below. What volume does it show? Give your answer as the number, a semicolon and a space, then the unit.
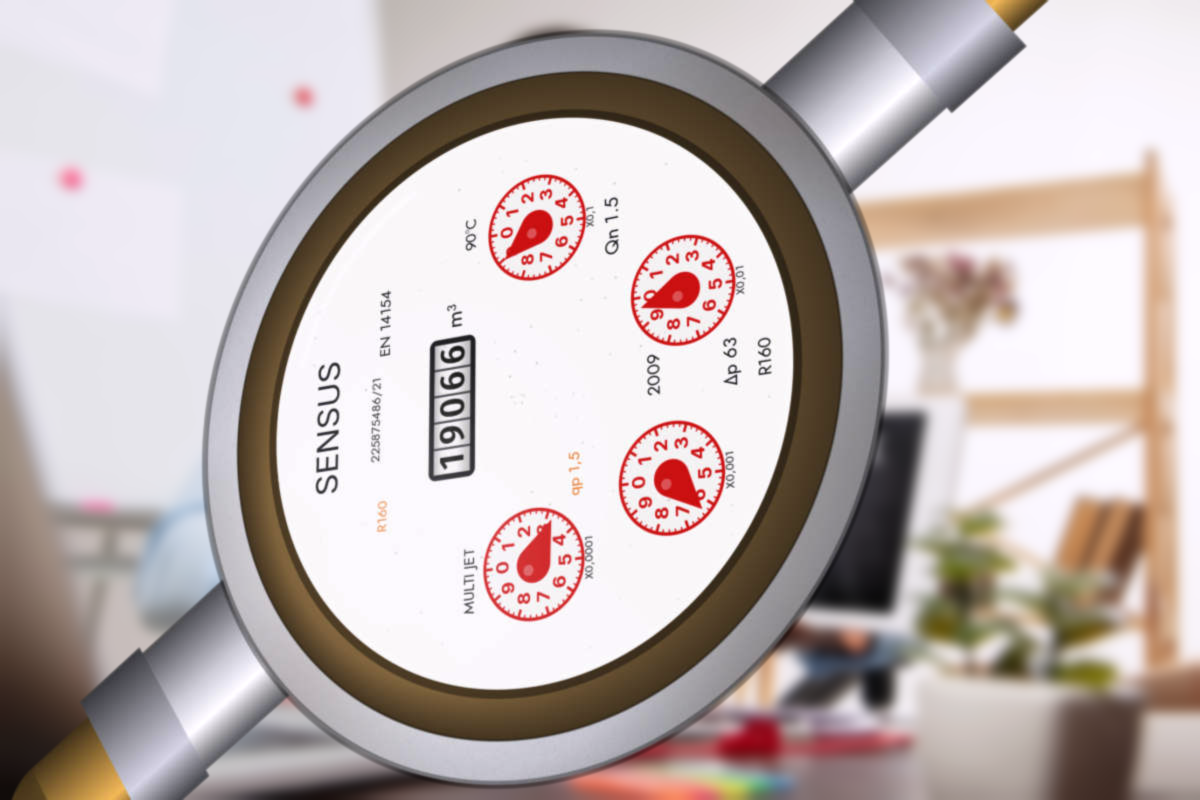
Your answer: 19066.8963; m³
